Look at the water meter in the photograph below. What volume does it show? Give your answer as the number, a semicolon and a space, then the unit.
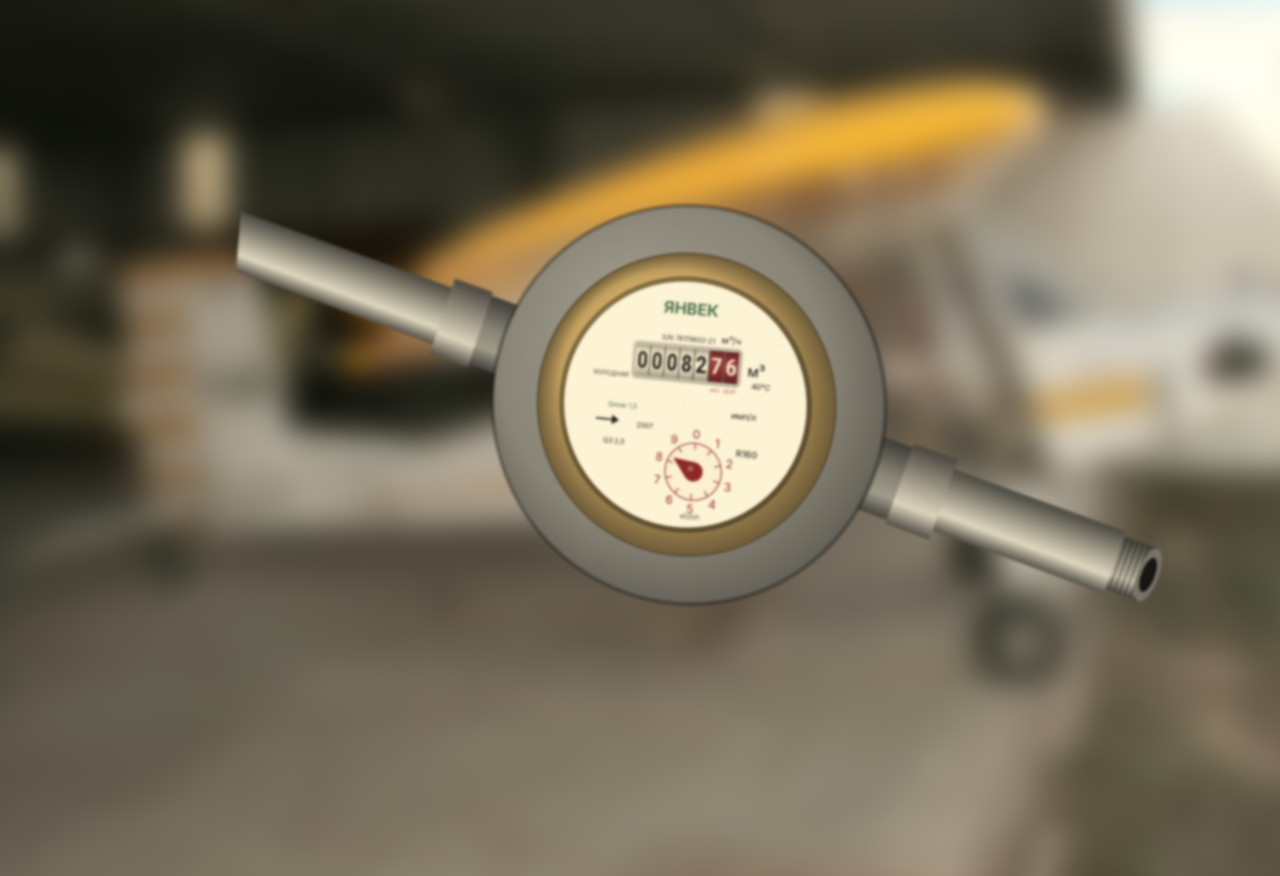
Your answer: 82.768; m³
